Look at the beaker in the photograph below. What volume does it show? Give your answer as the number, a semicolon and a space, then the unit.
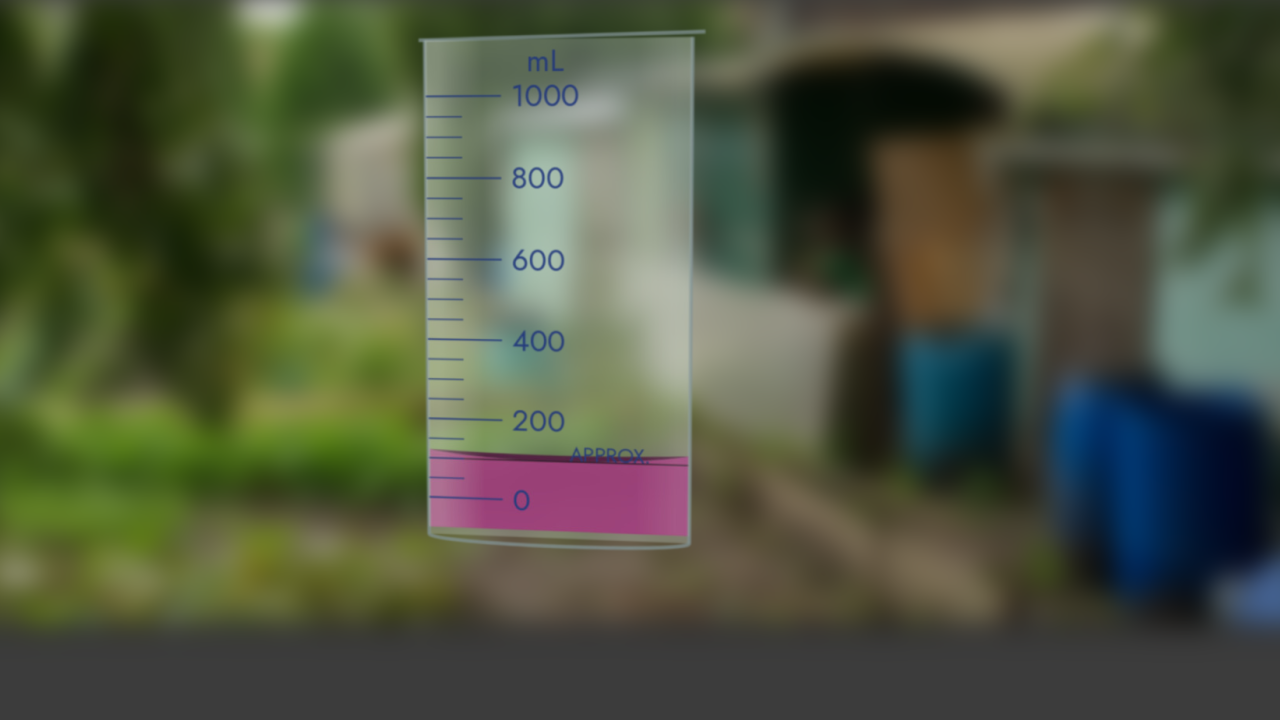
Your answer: 100; mL
